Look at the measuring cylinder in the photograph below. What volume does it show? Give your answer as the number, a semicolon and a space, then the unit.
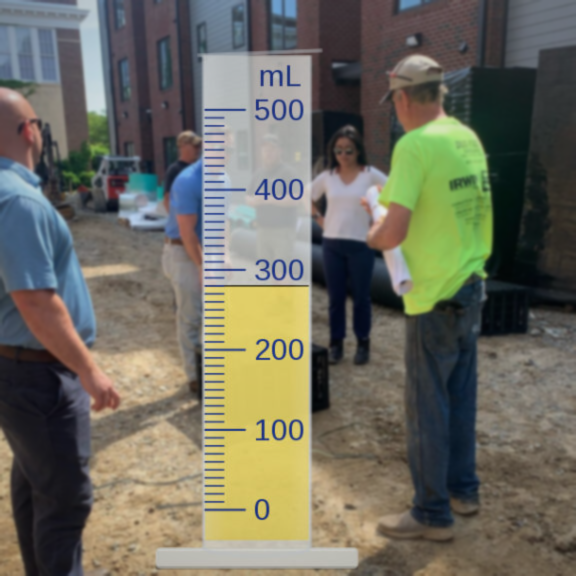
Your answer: 280; mL
